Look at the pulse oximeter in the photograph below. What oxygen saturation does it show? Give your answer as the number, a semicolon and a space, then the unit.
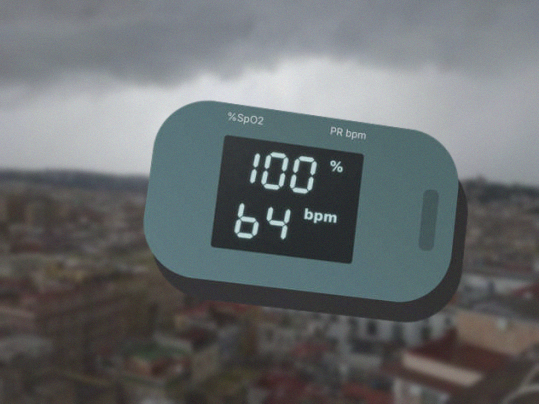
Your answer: 100; %
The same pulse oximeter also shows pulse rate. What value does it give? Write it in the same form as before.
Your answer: 64; bpm
